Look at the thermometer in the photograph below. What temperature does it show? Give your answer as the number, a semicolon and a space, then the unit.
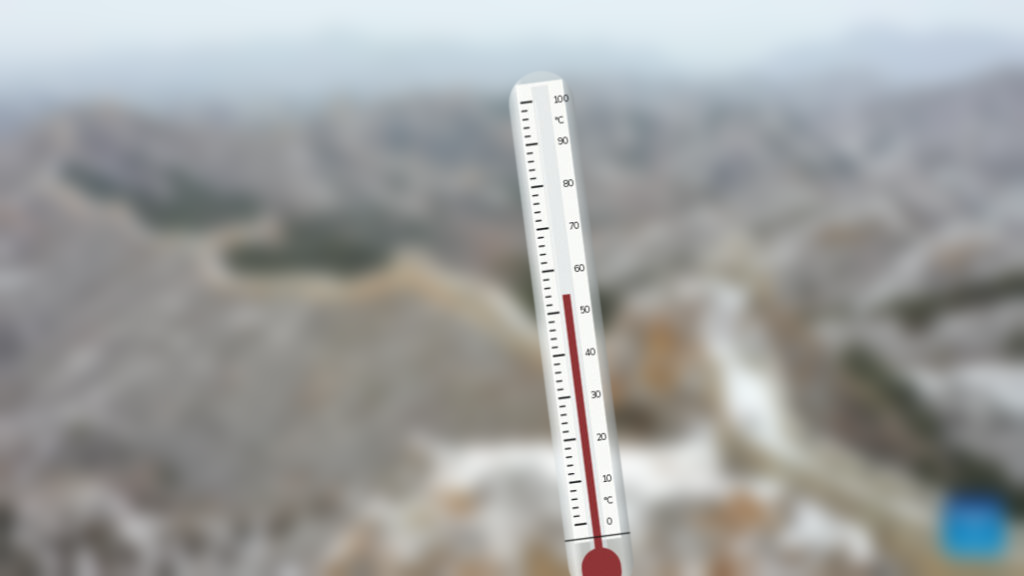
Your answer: 54; °C
